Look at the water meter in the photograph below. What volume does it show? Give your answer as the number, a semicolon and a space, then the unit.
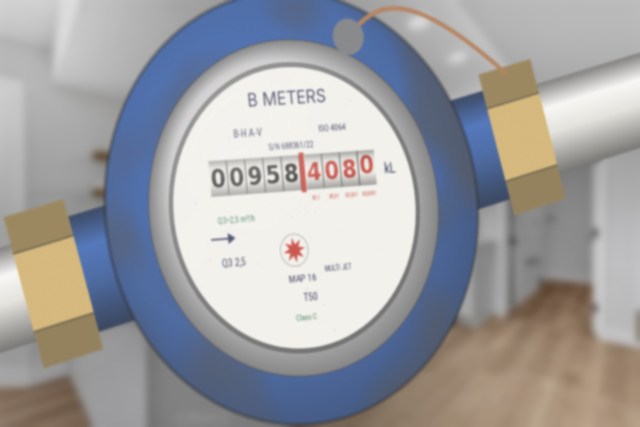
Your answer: 958.4080; kL
